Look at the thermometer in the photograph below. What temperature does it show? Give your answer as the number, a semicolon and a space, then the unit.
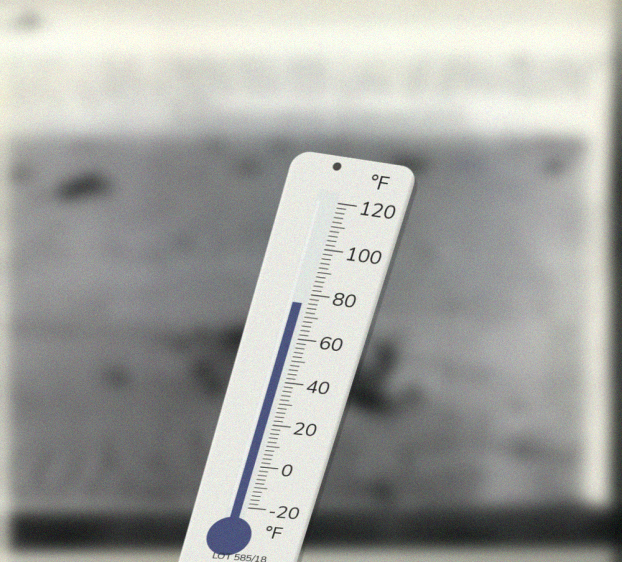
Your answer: 76; °F
